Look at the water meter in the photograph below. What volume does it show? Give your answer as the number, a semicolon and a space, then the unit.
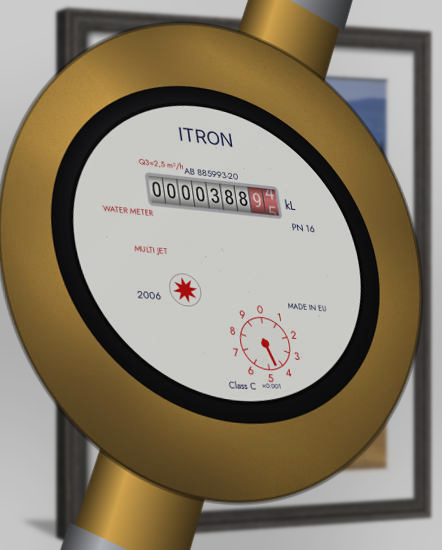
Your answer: 388.944; kL
